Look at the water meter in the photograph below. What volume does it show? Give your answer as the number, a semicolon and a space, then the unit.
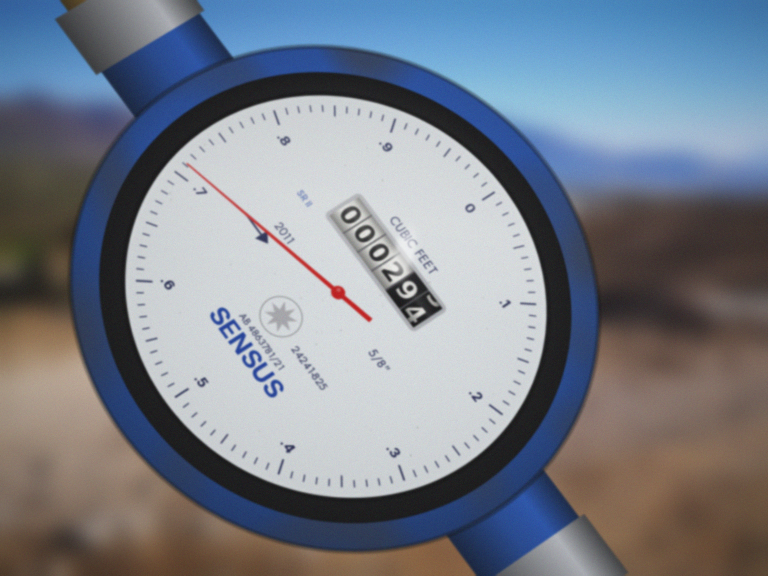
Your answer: 293.71; ft³
